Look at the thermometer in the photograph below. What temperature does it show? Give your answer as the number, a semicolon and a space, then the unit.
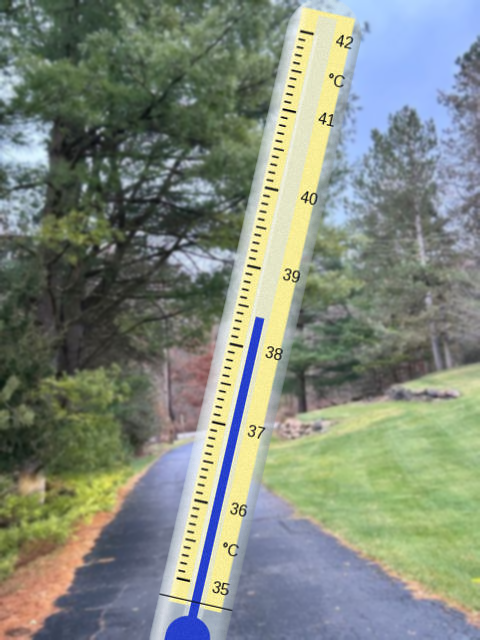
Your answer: 38.4; °C
